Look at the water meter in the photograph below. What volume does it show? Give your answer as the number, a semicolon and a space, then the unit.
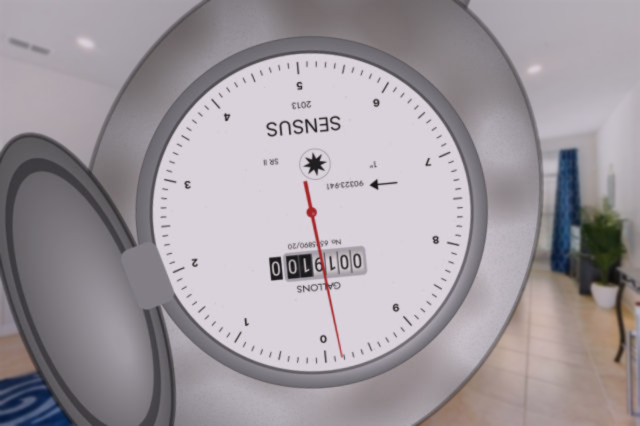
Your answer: 19099.8; gal
